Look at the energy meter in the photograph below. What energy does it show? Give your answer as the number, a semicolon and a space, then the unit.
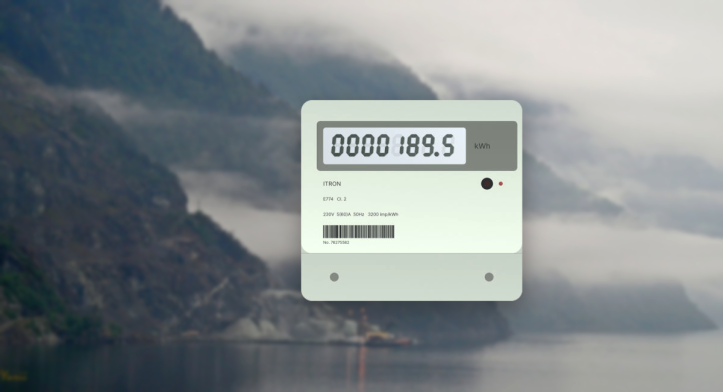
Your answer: 189.5; kWh
